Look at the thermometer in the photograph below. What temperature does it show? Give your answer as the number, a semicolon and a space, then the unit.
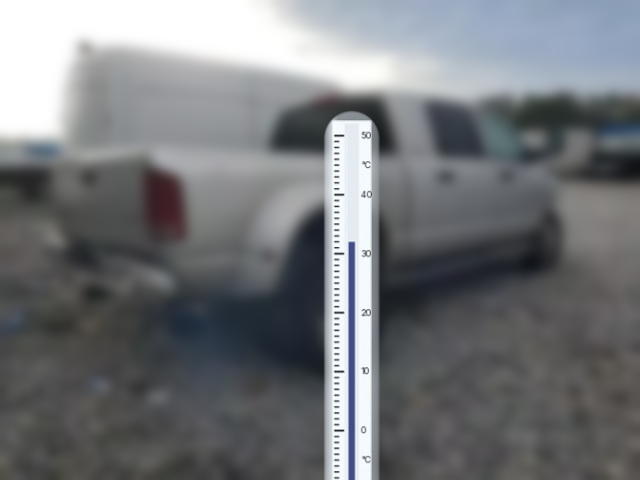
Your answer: 32; °C
